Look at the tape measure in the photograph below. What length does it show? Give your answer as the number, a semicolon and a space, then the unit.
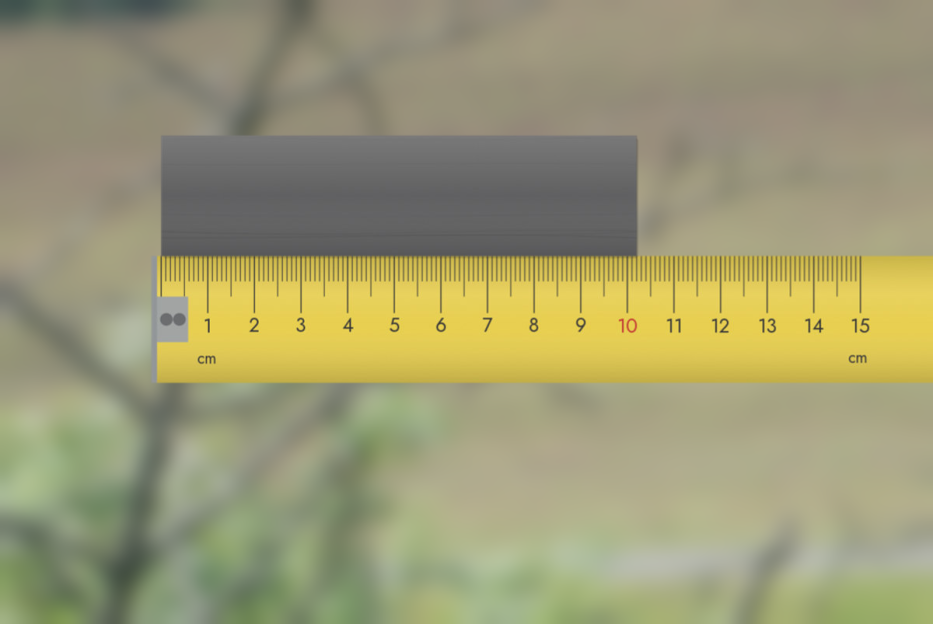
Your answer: 10.2; cm
